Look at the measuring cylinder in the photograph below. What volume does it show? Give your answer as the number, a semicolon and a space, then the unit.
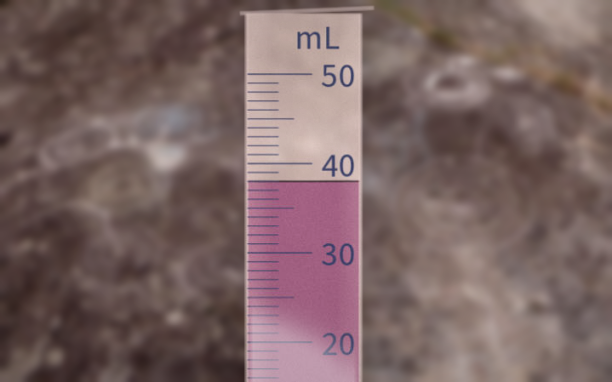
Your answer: 38; mL
